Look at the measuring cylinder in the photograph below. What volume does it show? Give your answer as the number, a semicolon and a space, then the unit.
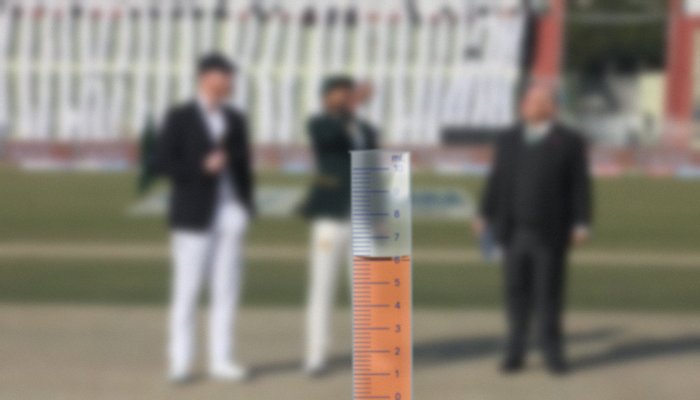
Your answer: 6; mL
